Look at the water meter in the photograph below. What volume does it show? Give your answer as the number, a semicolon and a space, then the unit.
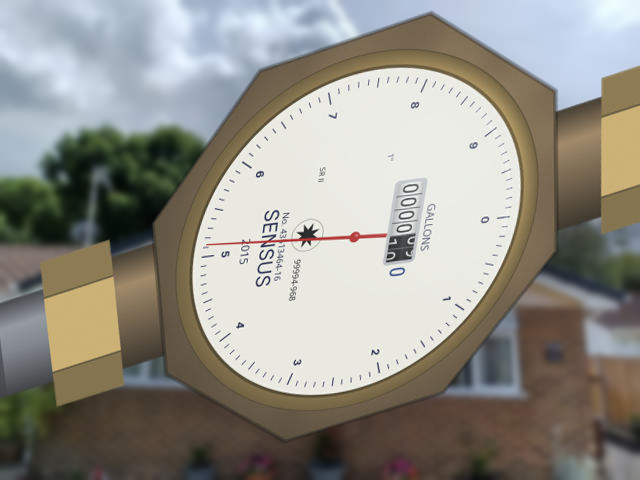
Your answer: 95.1; gal
